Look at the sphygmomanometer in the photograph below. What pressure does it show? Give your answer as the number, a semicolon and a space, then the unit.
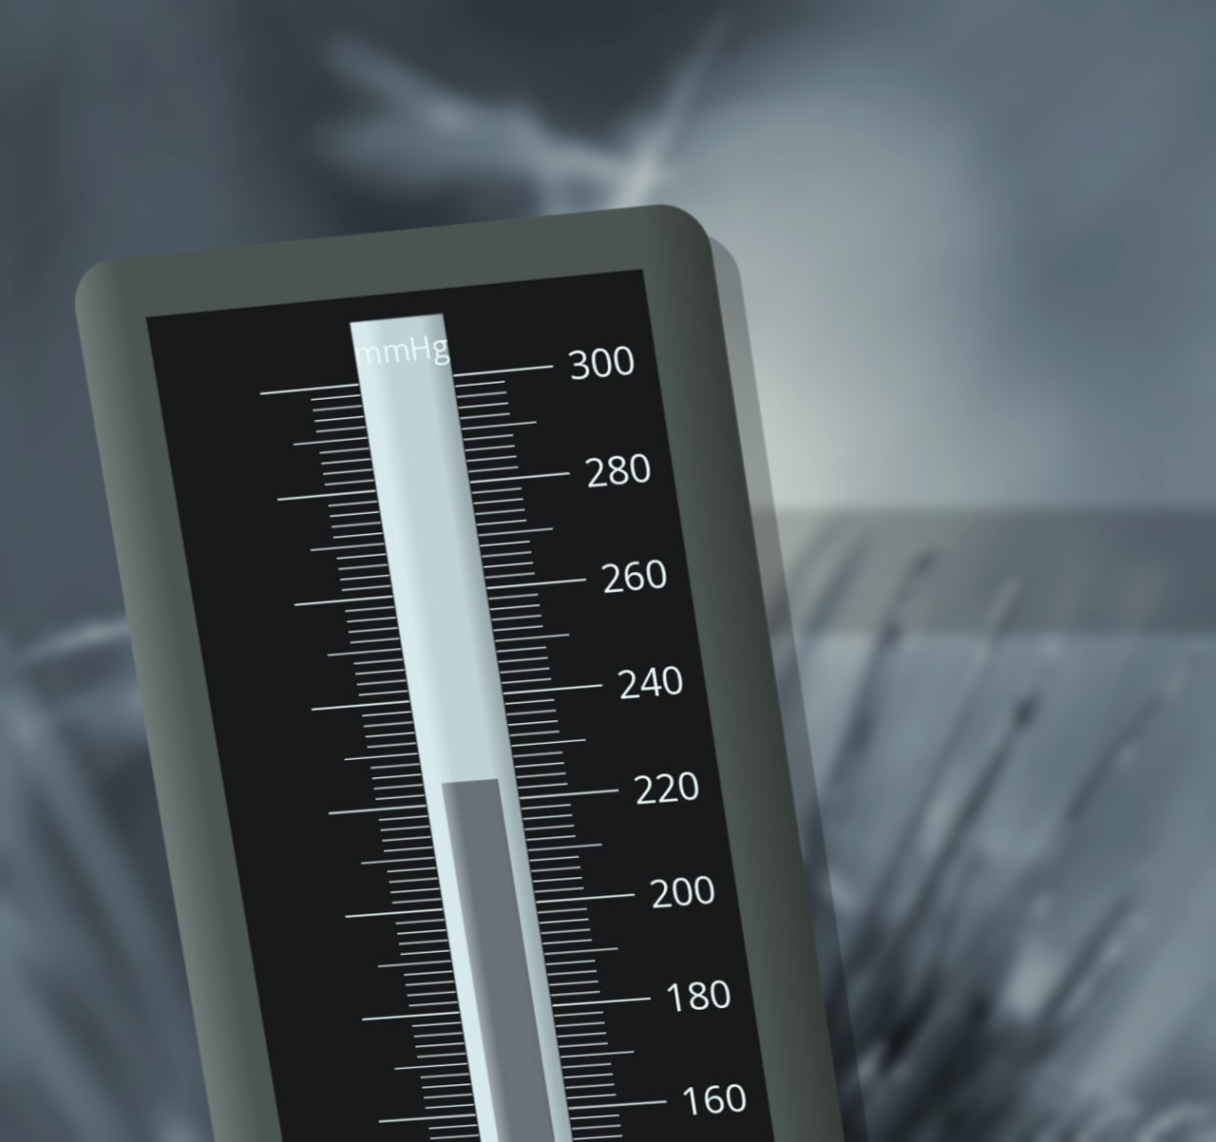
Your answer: 224; mmHg
